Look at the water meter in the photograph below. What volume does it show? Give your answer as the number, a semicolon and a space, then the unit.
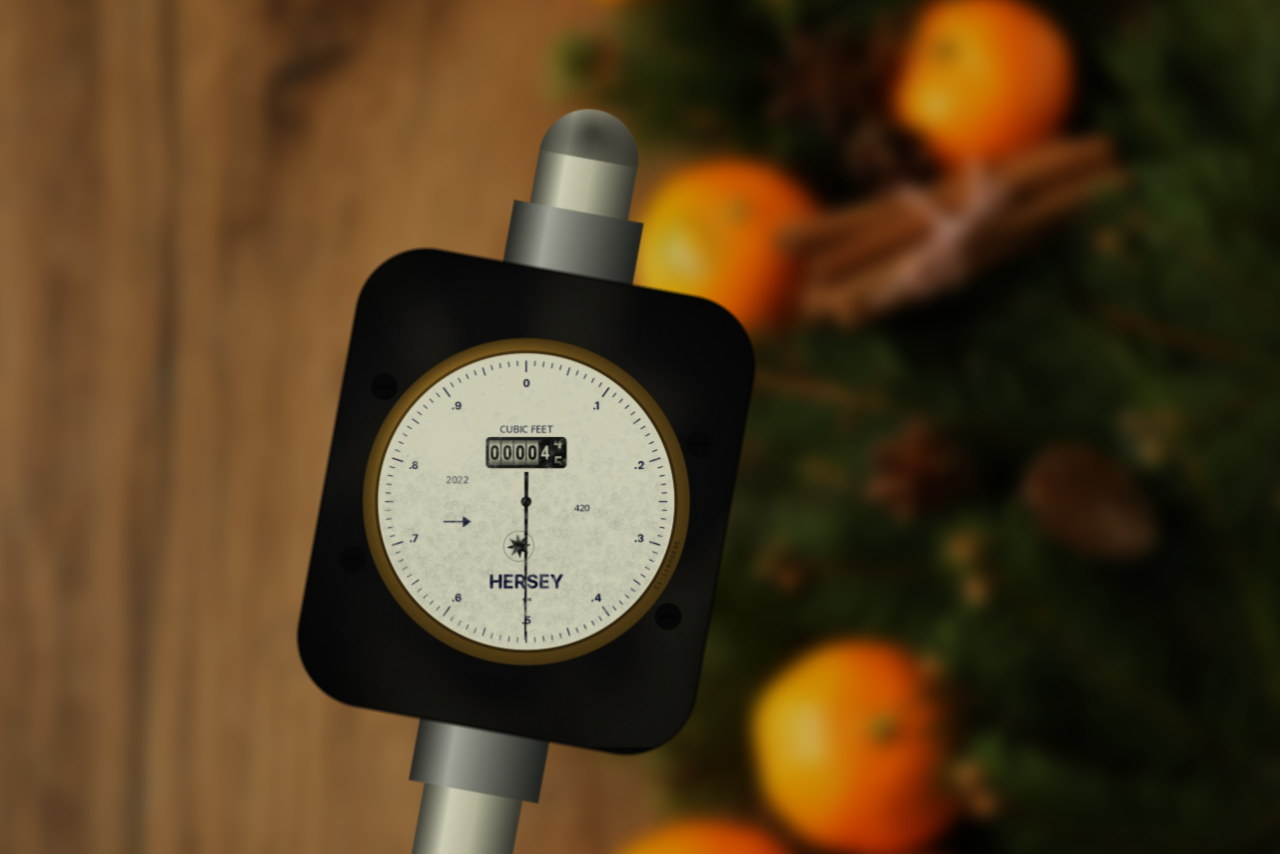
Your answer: 44.50; ft³
